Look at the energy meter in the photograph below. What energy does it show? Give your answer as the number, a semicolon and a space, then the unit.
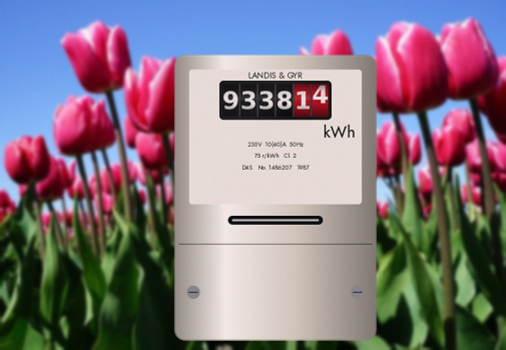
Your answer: 9338.14; kWh
